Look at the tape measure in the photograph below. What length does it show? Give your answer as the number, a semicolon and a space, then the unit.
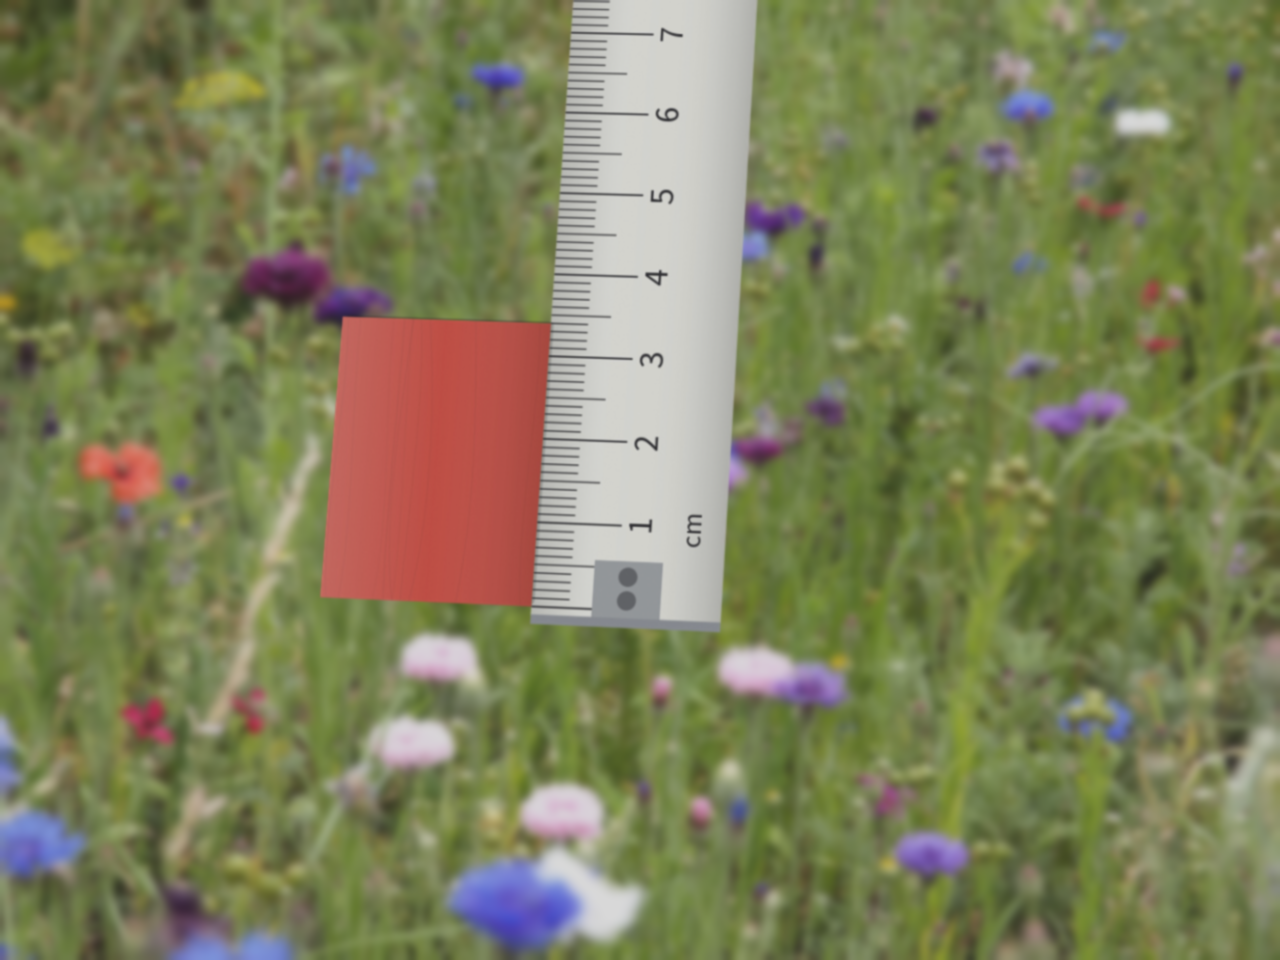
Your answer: 3.4; cm
